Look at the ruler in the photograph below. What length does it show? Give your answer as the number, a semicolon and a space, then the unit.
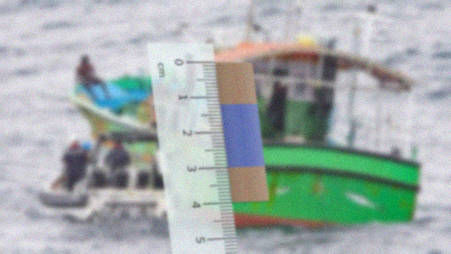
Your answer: 4; cm
